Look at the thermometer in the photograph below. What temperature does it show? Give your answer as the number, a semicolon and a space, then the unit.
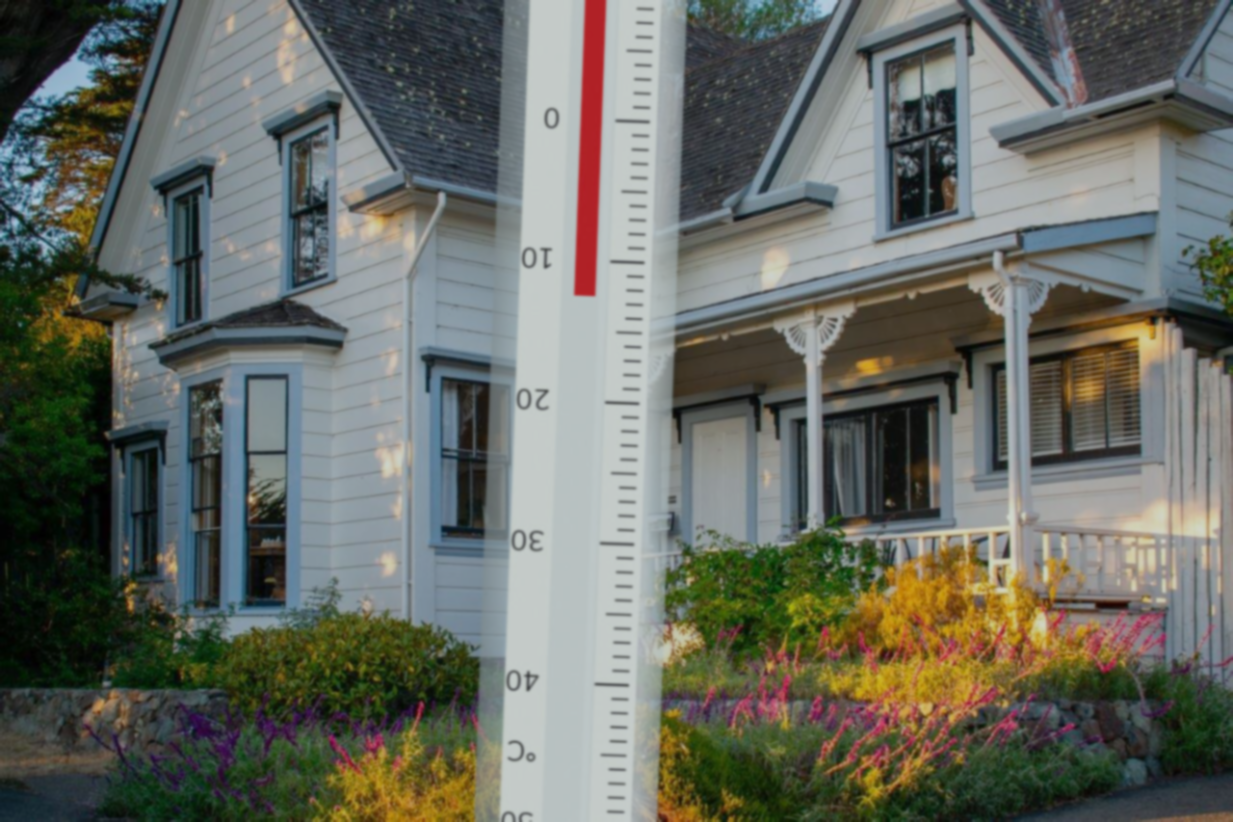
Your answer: 12.5; °C
